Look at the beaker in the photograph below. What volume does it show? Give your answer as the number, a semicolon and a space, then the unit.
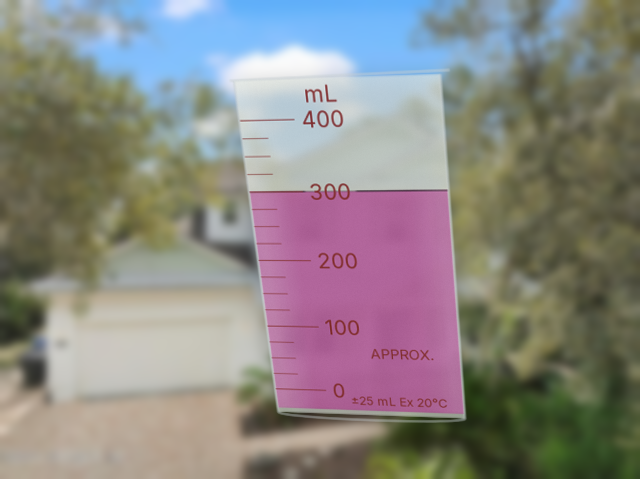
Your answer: 300; mL
